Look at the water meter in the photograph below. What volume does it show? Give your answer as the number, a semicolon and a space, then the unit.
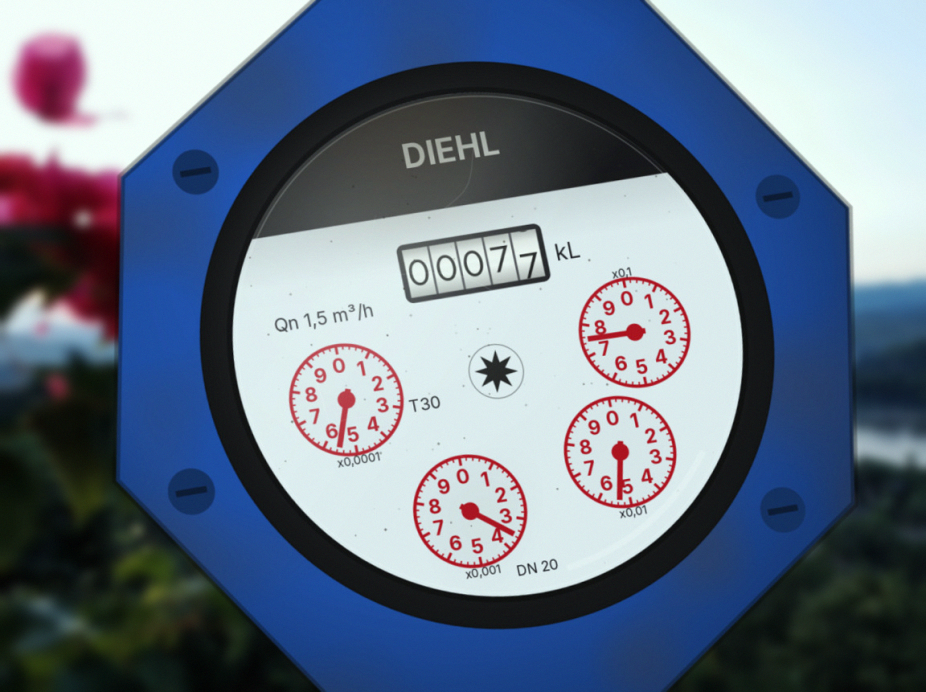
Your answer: 76.7535; kL
